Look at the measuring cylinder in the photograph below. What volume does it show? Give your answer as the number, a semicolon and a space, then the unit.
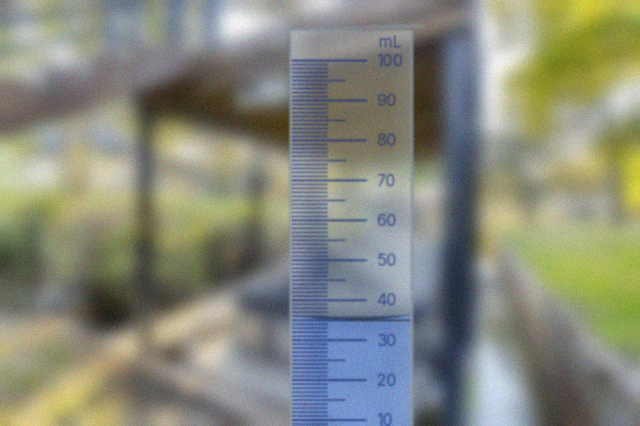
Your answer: 35; mL
